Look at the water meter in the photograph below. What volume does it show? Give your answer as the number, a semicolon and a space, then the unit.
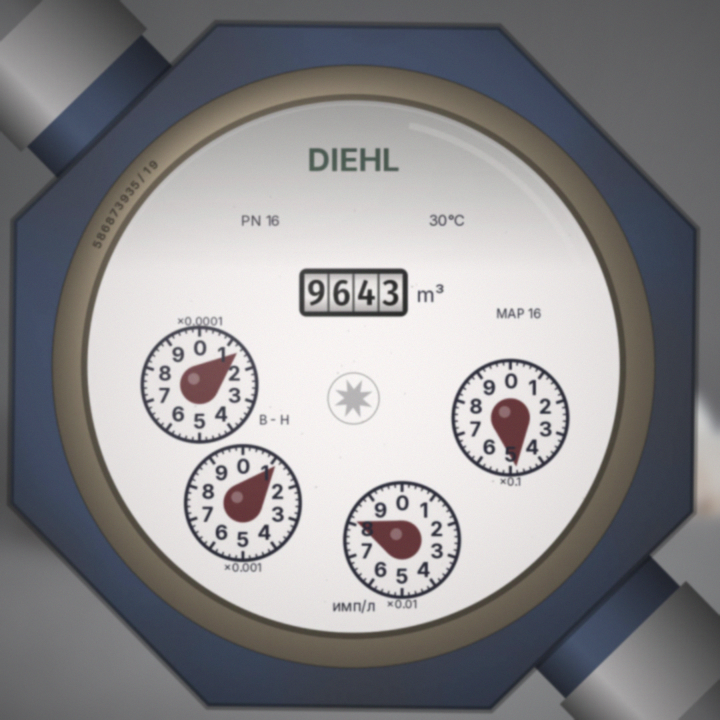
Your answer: 9643.4811; m³
